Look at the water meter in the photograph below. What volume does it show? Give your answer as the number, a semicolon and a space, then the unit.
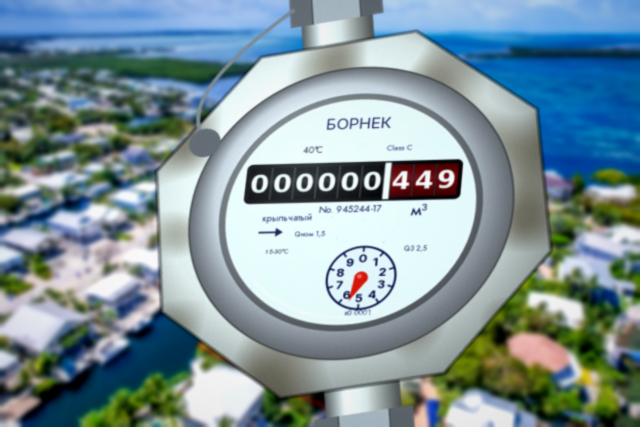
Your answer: 0.4495; m³
